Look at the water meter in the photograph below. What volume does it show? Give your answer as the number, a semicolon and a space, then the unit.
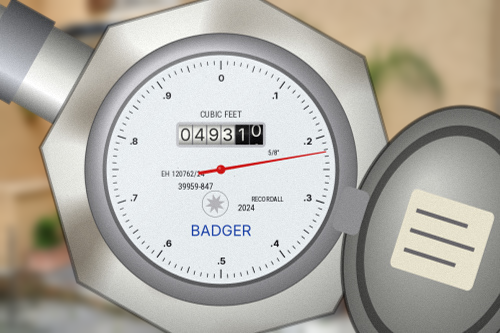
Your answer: 49310.22; ft³
